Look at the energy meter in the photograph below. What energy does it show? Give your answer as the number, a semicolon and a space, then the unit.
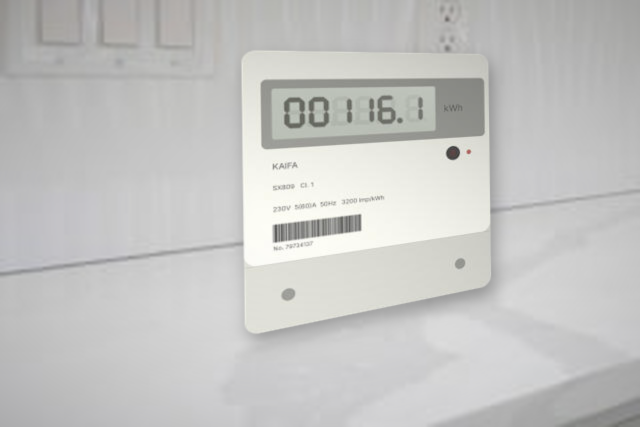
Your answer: 116.1; kWh
